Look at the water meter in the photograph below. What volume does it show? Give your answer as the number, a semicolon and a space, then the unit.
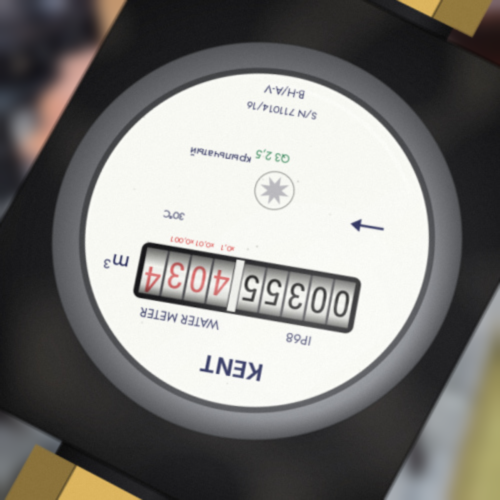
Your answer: 355.4034; m³
